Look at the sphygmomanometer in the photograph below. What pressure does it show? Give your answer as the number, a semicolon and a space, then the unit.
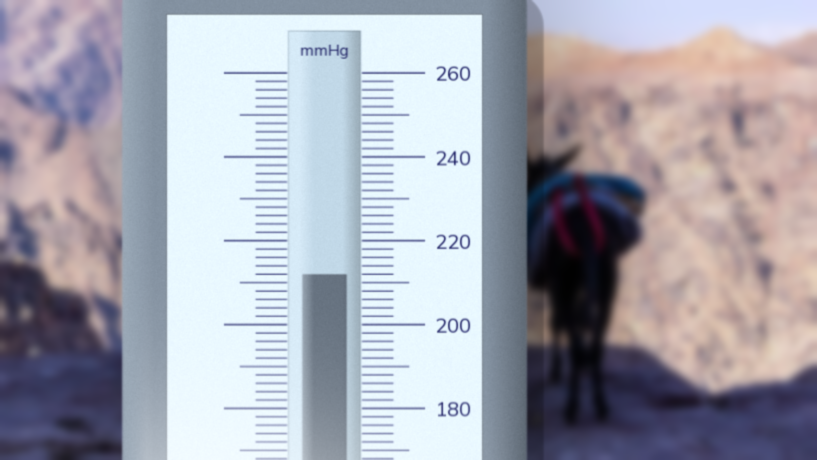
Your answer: 212; mmHg
